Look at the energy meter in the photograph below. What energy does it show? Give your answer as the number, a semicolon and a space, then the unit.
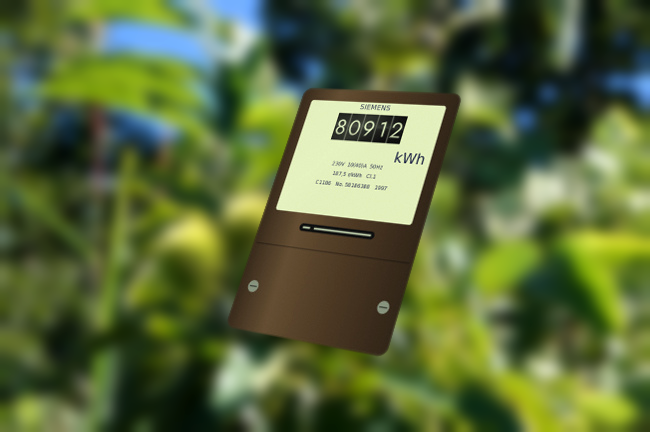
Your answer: 80912; kWh
